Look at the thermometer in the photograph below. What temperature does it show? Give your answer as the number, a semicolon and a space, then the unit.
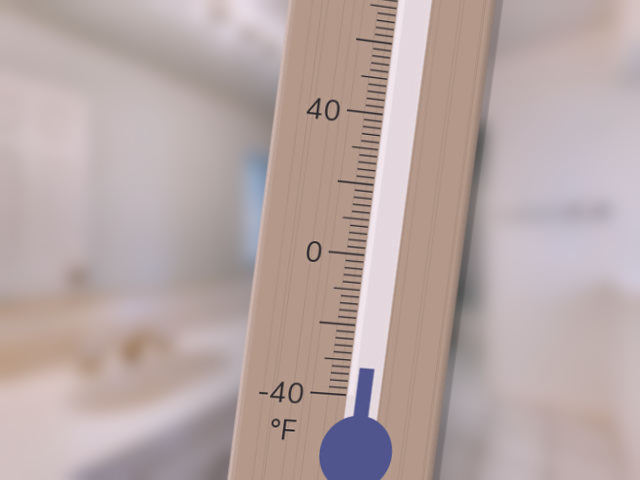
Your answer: -32; °F
